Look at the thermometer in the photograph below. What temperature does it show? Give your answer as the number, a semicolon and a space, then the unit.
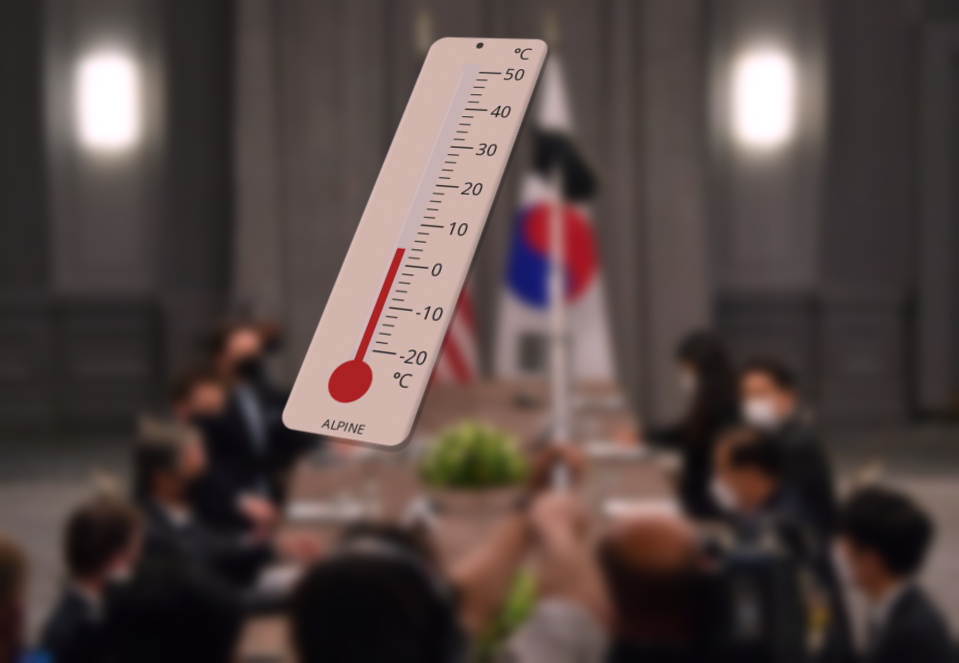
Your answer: 4; °C
